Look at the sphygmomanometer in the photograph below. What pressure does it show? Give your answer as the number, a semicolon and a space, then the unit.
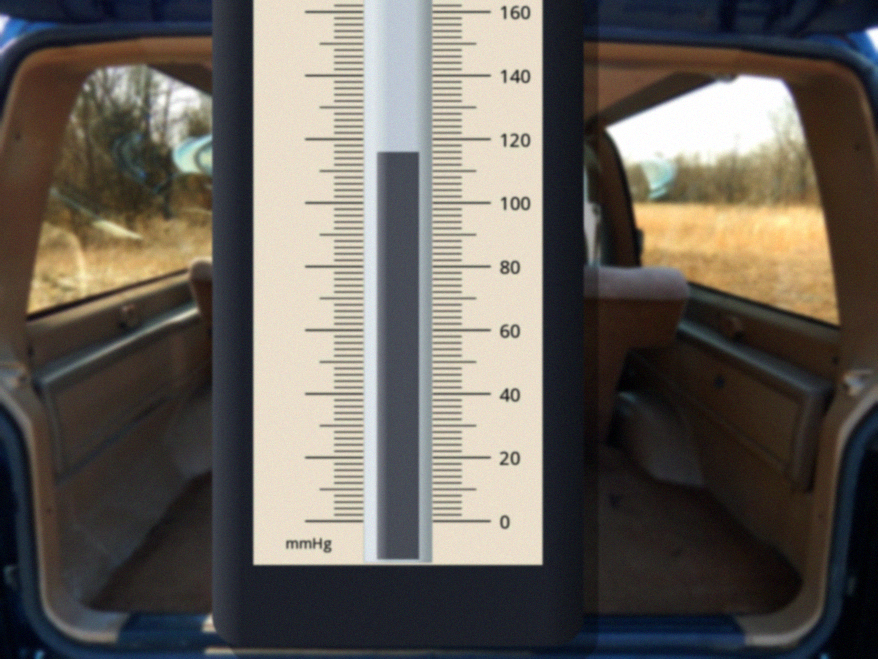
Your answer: 116; mmHg
